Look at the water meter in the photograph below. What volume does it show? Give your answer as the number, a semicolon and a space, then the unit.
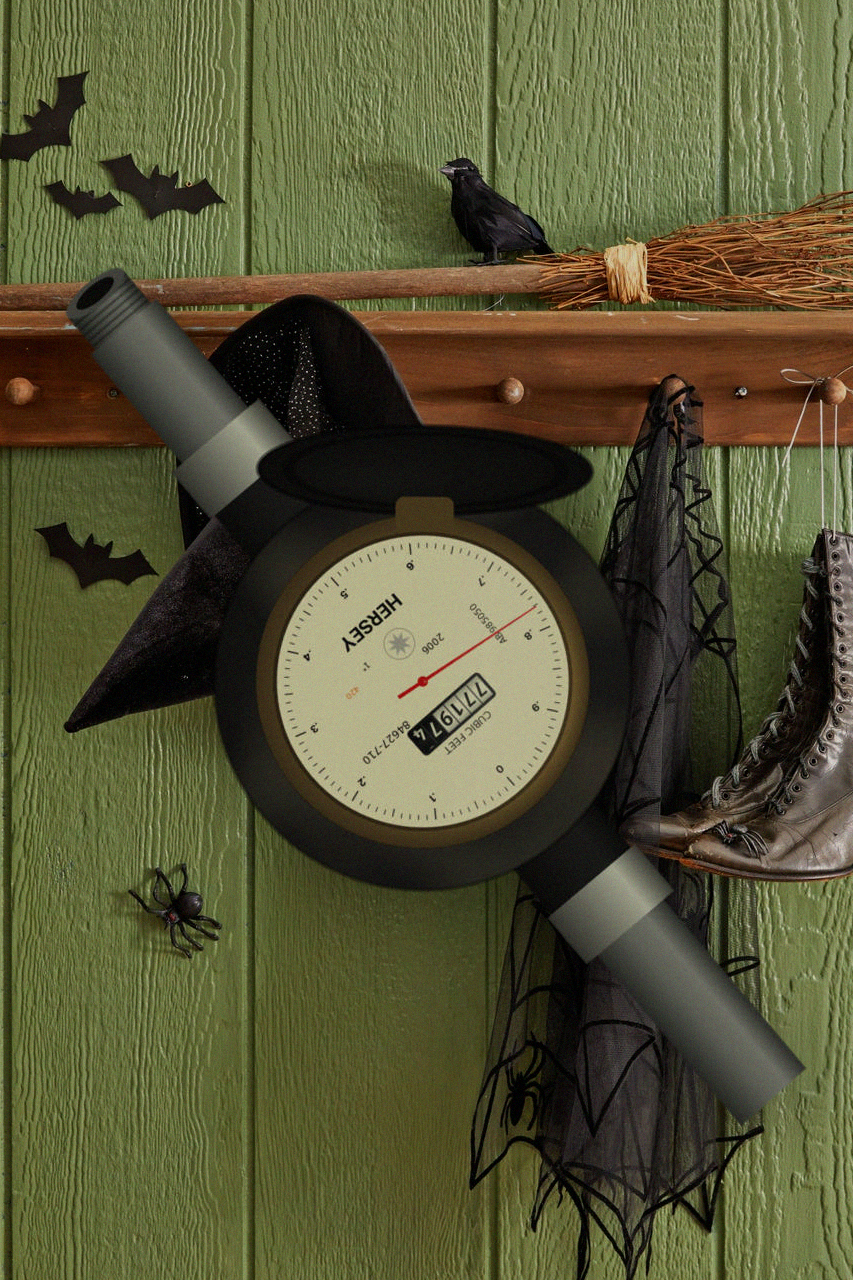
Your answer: 771973.77; ft³
